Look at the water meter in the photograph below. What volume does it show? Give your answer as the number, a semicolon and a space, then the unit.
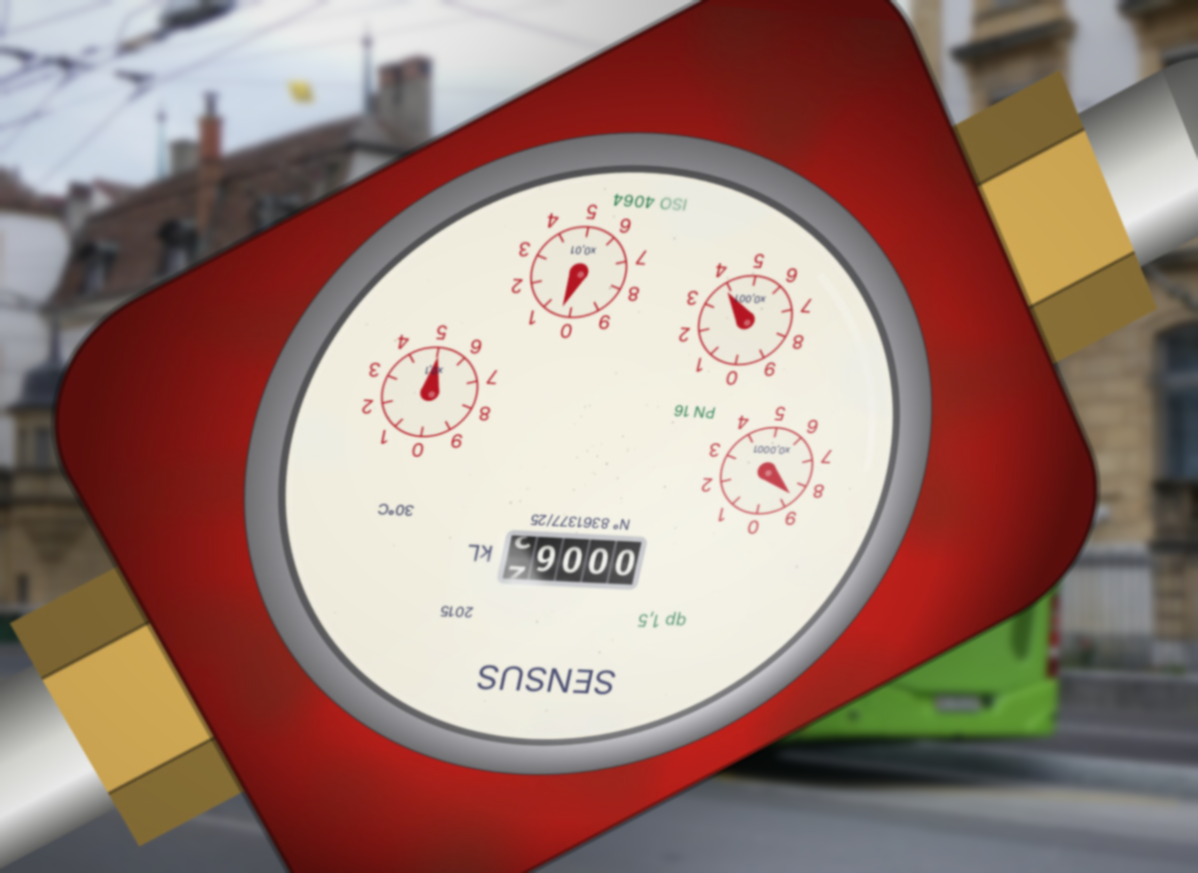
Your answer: 62.5038; kL
